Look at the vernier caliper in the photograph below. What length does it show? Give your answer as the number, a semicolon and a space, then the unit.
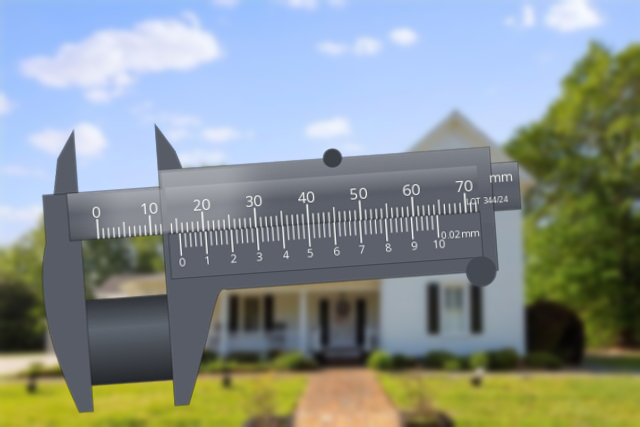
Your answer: 15.5; mm
